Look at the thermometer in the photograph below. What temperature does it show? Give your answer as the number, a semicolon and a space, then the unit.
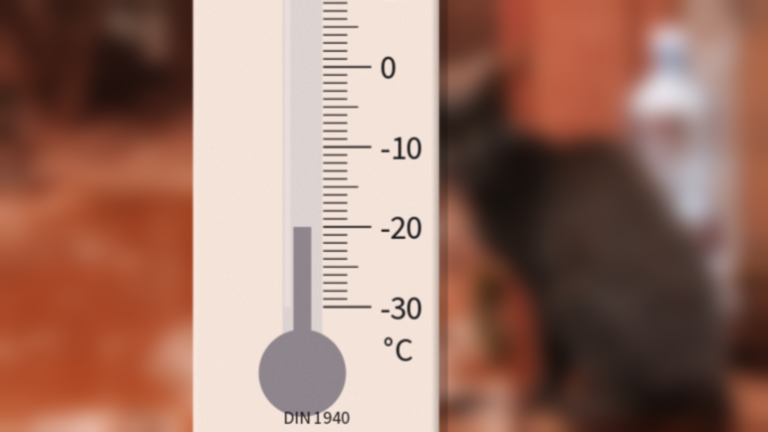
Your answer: -20; °C
